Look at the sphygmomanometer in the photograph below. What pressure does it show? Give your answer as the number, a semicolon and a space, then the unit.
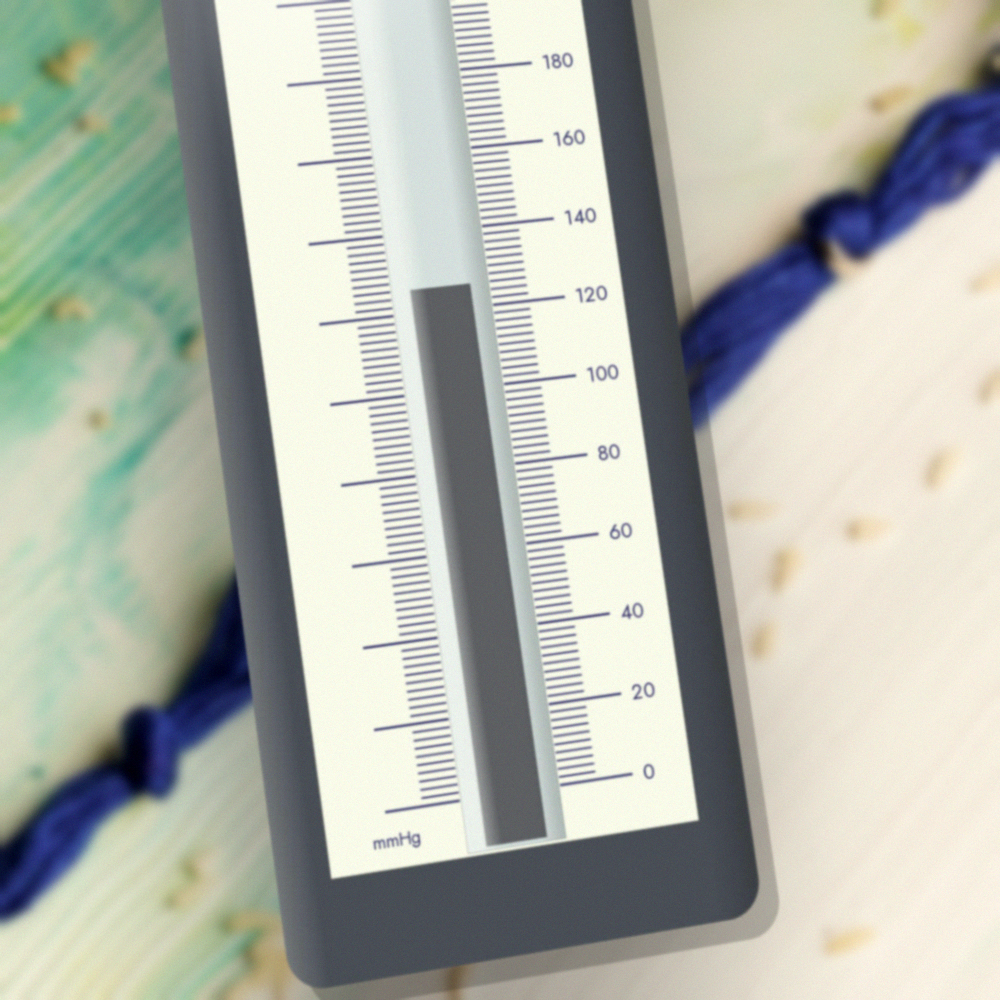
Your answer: 126; mmHg
